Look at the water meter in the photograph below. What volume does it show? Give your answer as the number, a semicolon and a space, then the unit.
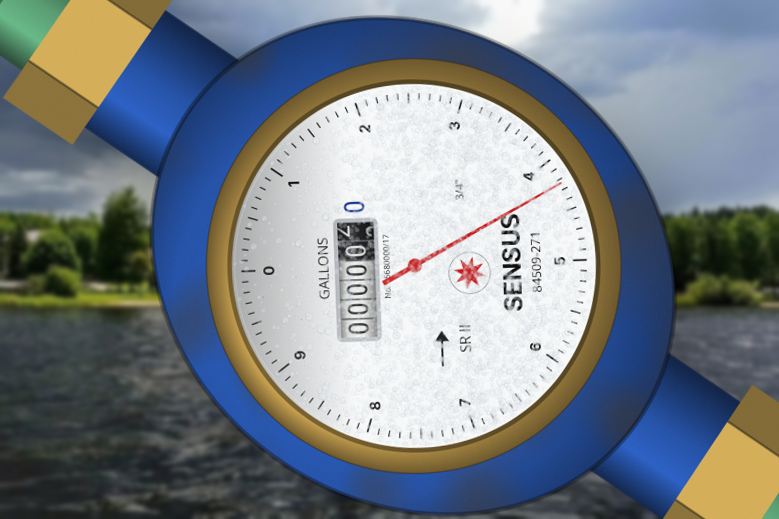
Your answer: 24.2; gal
